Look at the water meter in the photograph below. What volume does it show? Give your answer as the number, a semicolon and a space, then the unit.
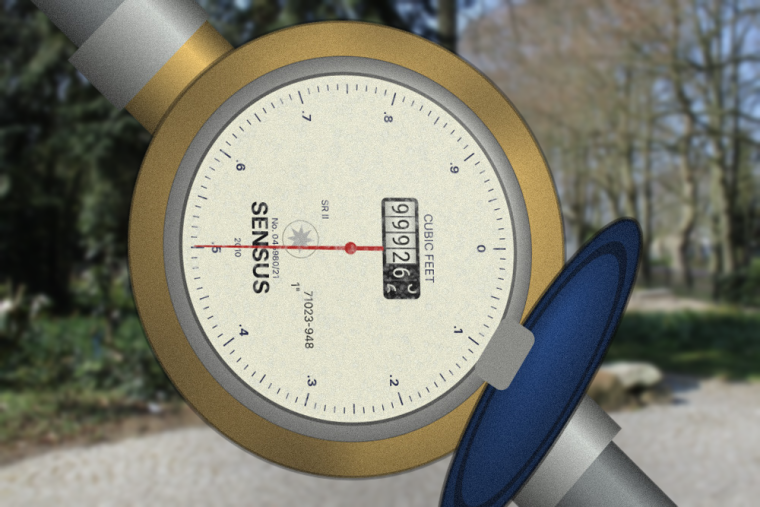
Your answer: 999265.50; ft³
